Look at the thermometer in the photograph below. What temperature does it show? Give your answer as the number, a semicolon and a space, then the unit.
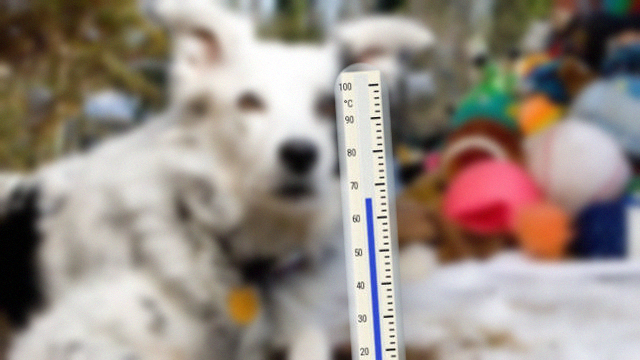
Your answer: 66; °C
